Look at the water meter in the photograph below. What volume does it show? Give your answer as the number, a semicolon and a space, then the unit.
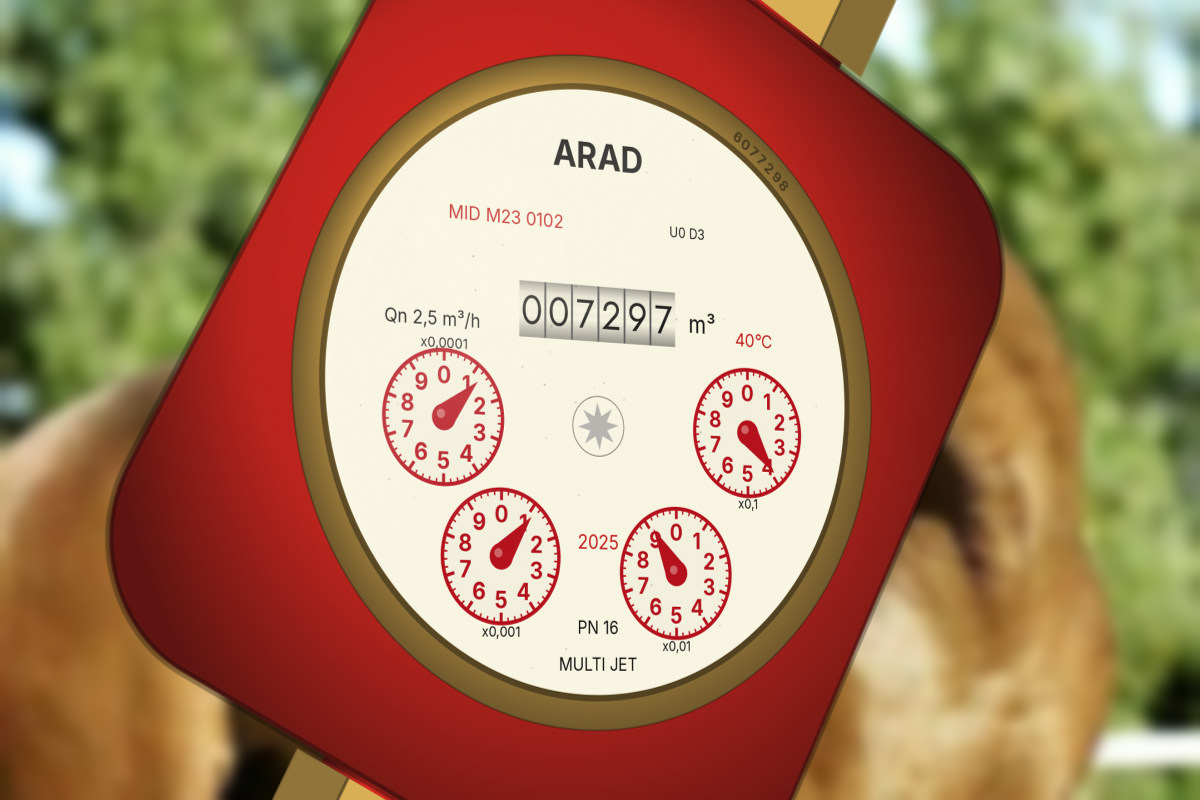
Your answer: 7297.3911; m³
